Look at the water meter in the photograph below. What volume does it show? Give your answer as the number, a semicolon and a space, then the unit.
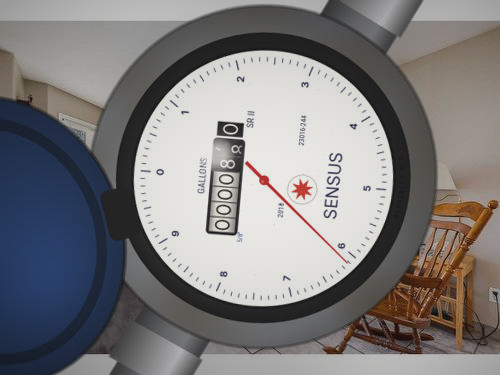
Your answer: 876.1; gal
